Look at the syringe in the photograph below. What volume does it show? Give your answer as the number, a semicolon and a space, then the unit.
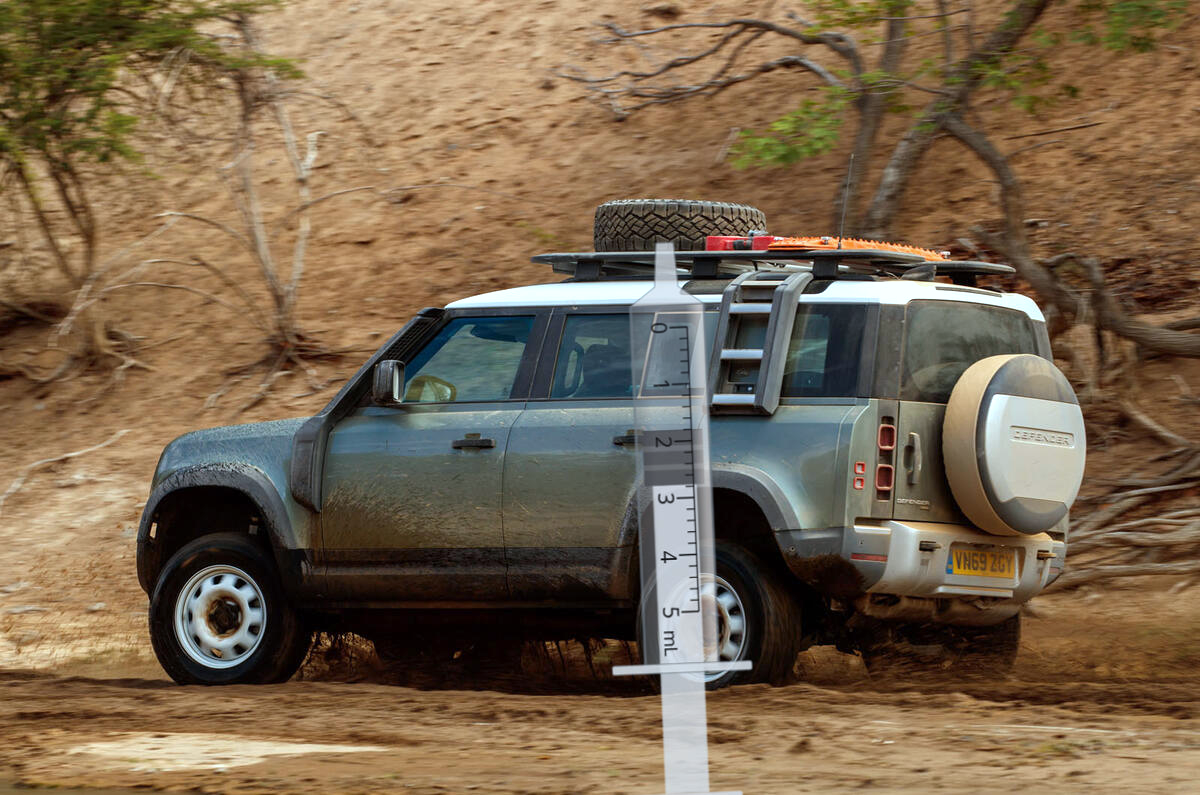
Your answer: 1.8; mL
